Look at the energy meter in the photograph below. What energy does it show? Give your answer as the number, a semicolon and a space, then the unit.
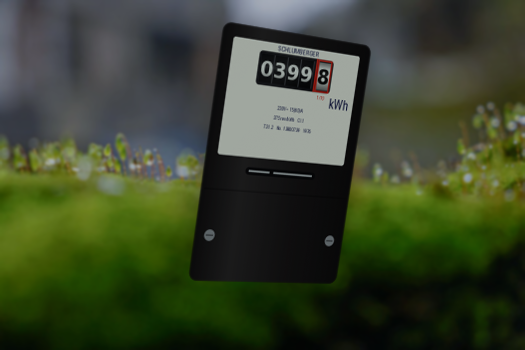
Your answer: 399.8; kWh
